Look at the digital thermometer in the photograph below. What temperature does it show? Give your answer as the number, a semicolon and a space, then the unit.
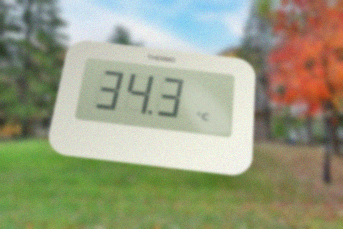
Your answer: 34.3; °C
